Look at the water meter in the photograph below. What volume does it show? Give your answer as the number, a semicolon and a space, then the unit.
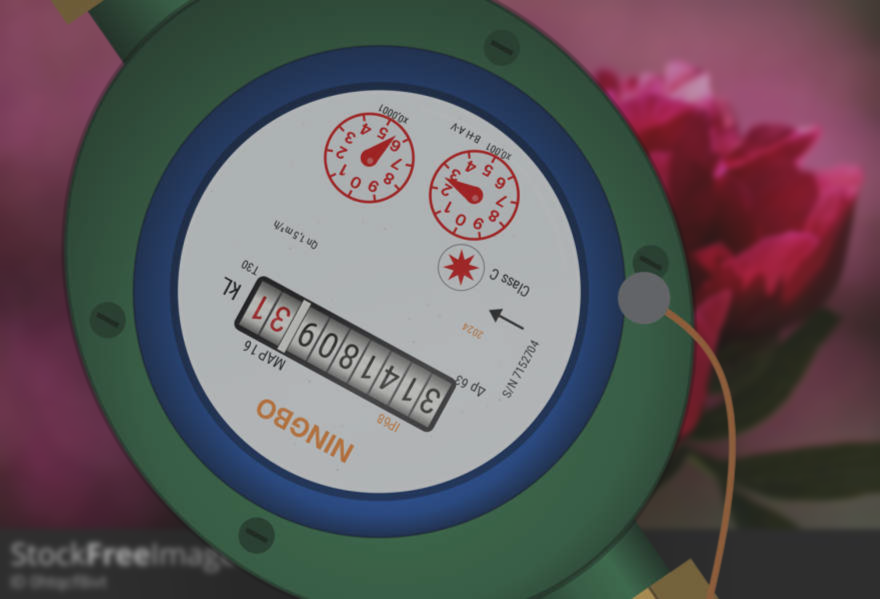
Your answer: 3141809.3125; kL
